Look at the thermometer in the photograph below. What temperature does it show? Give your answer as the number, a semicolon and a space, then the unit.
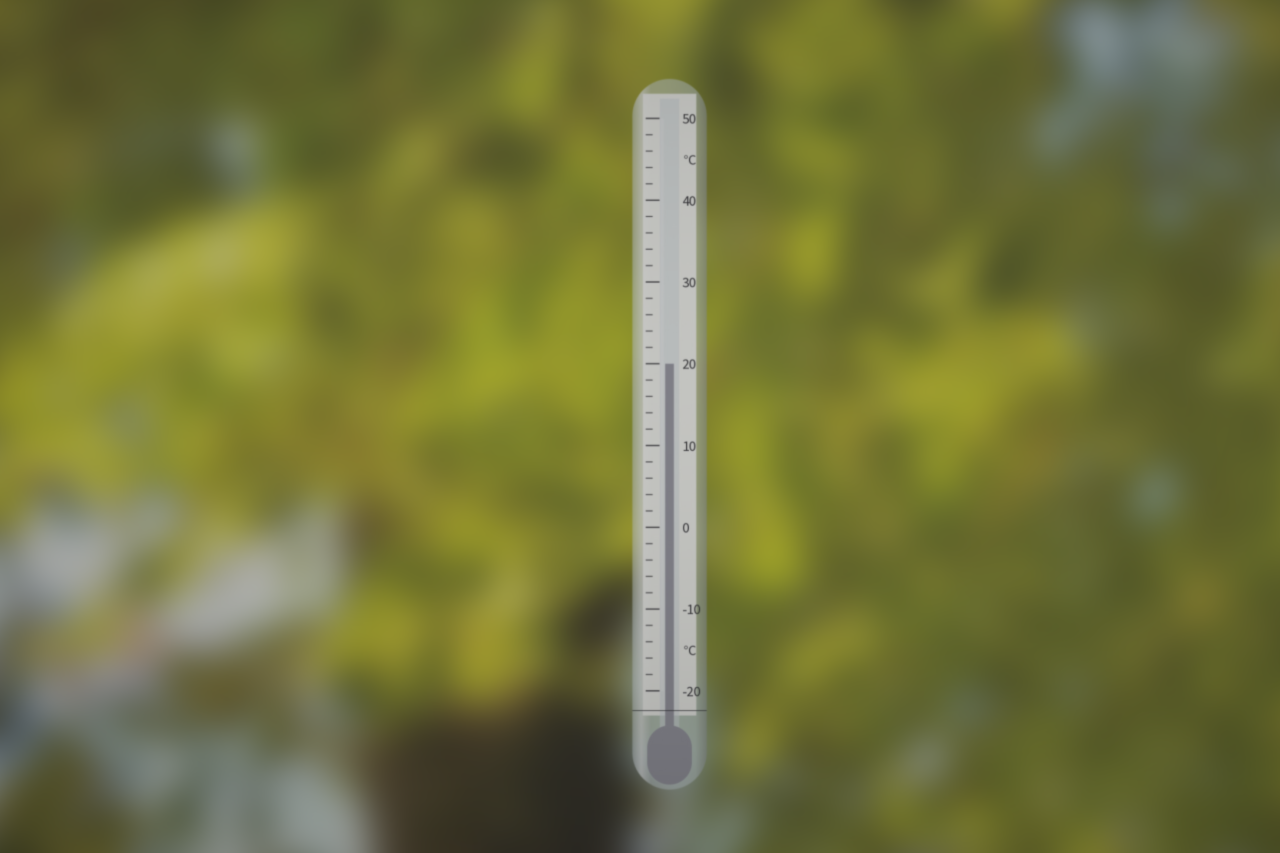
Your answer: 20; °C
